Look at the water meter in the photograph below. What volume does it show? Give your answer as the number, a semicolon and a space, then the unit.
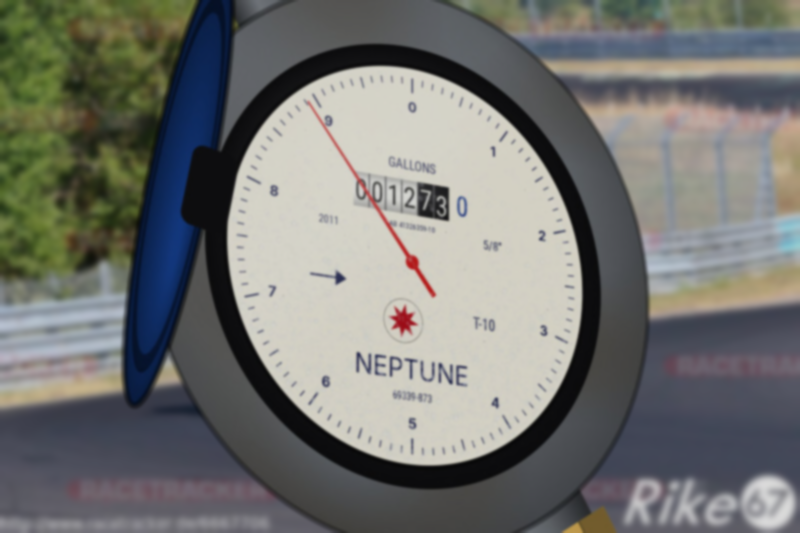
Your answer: 12728.9; gal
